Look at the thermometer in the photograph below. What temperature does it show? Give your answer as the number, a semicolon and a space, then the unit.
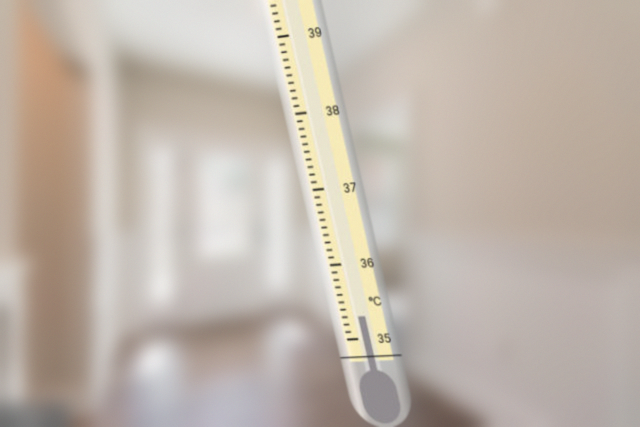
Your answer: 35.3; °C
